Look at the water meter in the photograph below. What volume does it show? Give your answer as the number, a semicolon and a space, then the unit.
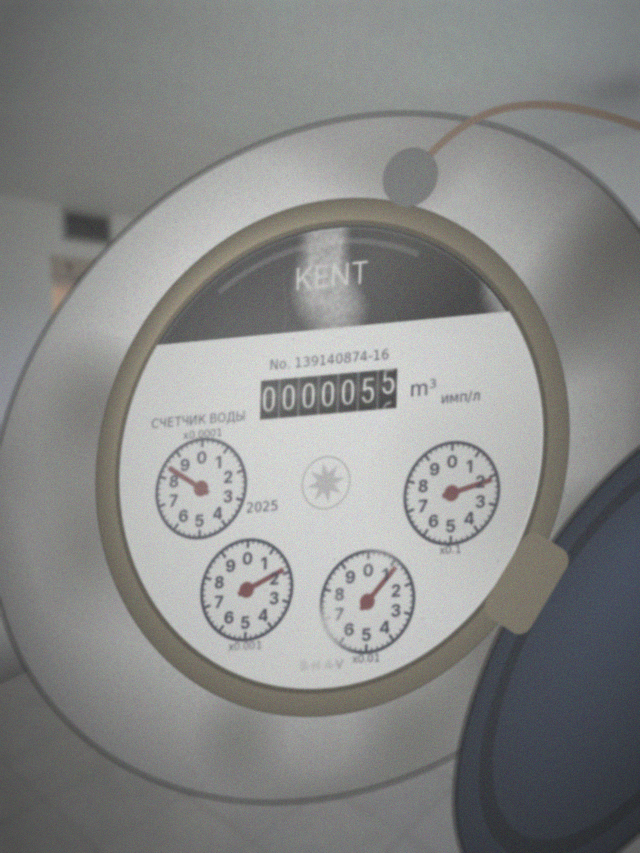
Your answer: 55.2118; m³
